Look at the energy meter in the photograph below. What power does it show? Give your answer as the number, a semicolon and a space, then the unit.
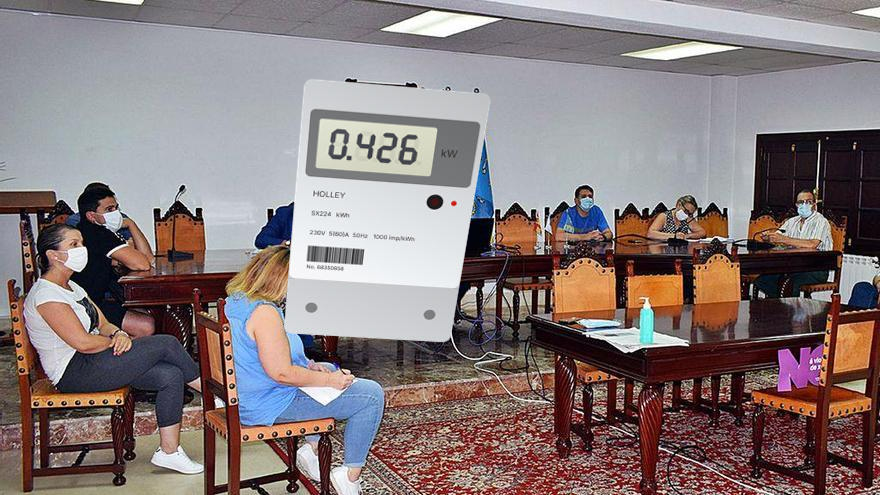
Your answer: 0.426; kW
